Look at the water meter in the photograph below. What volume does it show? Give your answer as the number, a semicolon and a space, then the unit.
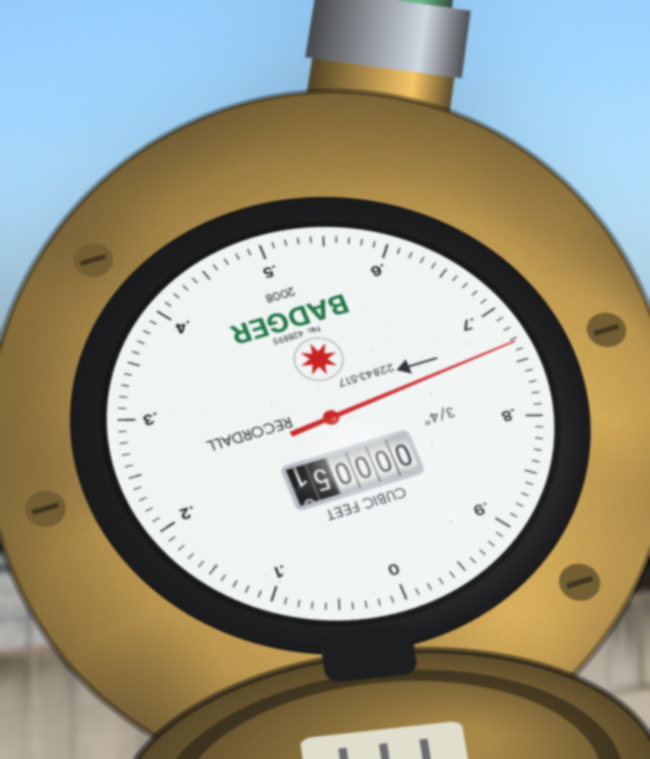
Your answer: 50.73; ft³
